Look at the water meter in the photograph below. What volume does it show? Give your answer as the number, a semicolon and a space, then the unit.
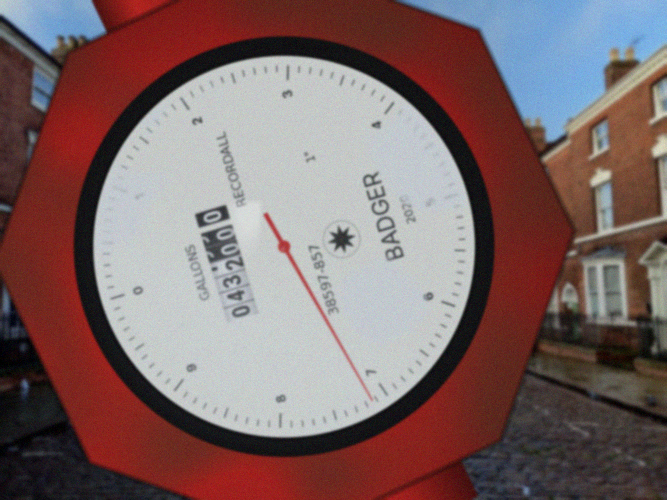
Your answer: 431997.1; gal
